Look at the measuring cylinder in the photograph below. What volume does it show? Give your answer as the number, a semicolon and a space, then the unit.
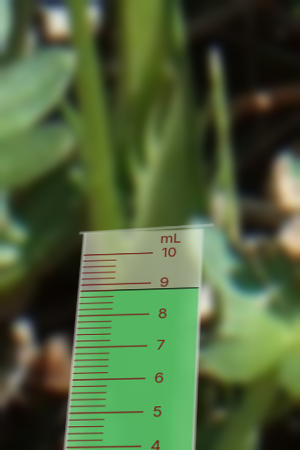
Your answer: 8.8; mL
